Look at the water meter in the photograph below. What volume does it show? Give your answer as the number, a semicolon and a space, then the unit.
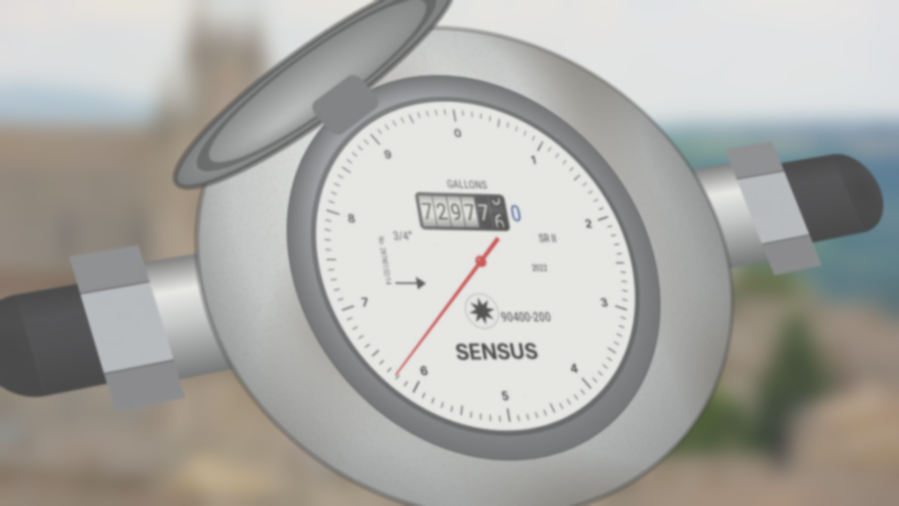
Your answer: 7297756.2; gal
